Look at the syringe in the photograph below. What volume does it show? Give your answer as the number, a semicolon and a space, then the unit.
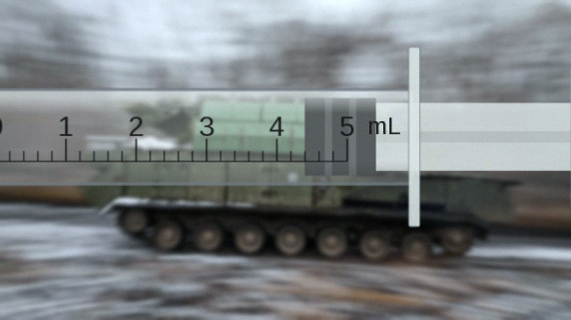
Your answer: 4.4; mL
